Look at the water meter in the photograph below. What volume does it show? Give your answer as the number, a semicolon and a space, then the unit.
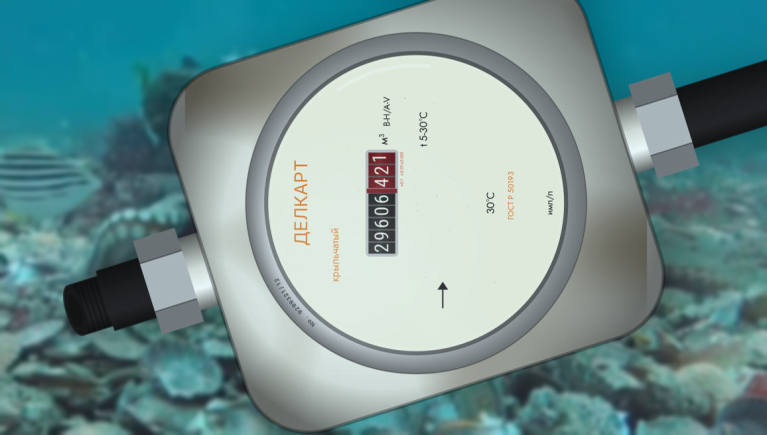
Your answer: 29606.421; m³
